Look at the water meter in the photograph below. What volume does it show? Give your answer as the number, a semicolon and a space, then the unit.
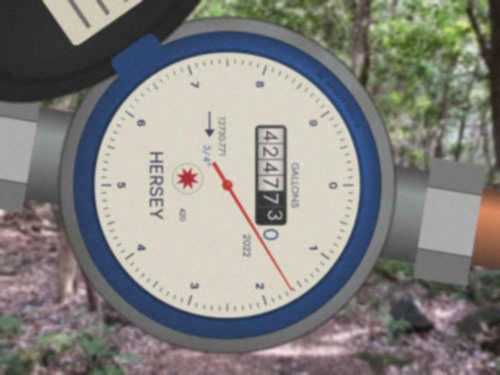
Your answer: 4247731.6; gal
